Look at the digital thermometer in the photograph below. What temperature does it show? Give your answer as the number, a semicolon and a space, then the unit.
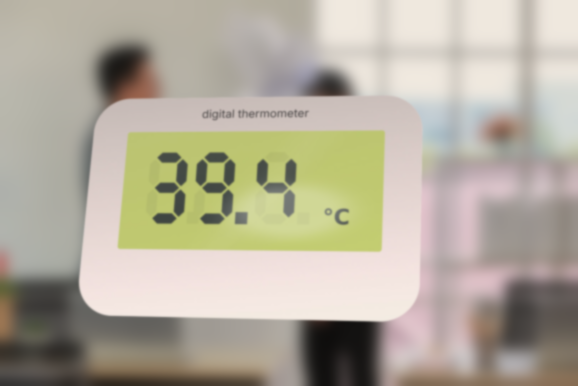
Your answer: 39.4; °C
